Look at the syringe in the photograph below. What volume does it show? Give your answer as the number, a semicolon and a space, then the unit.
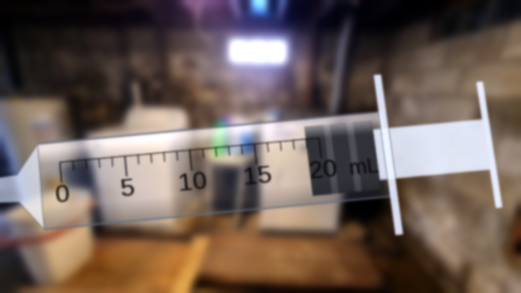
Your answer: 19; mL
